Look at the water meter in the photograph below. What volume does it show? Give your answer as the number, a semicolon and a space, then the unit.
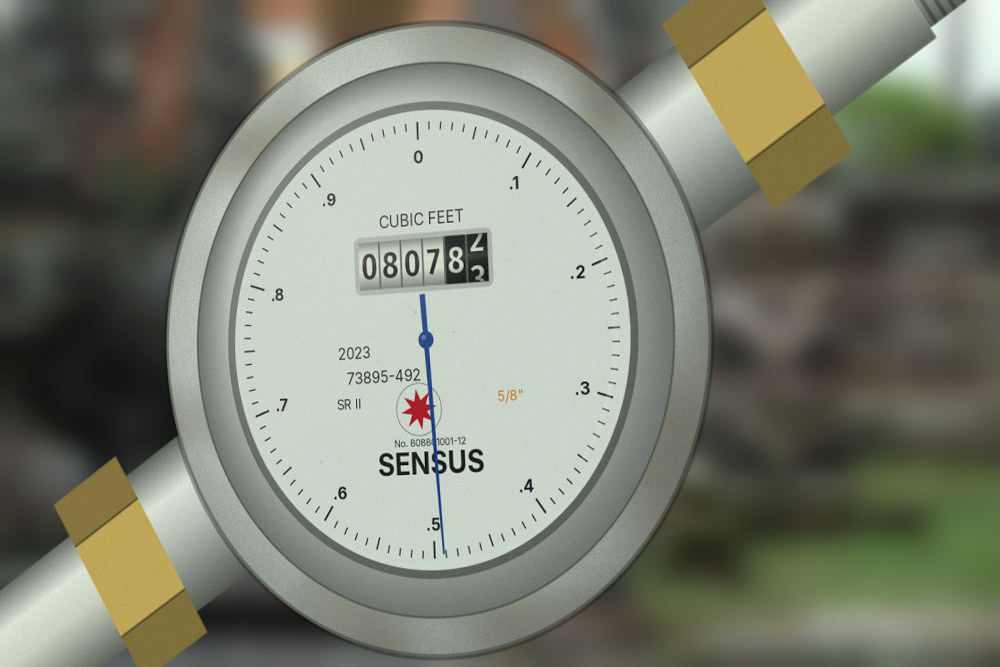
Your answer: 80782.49; ft³
